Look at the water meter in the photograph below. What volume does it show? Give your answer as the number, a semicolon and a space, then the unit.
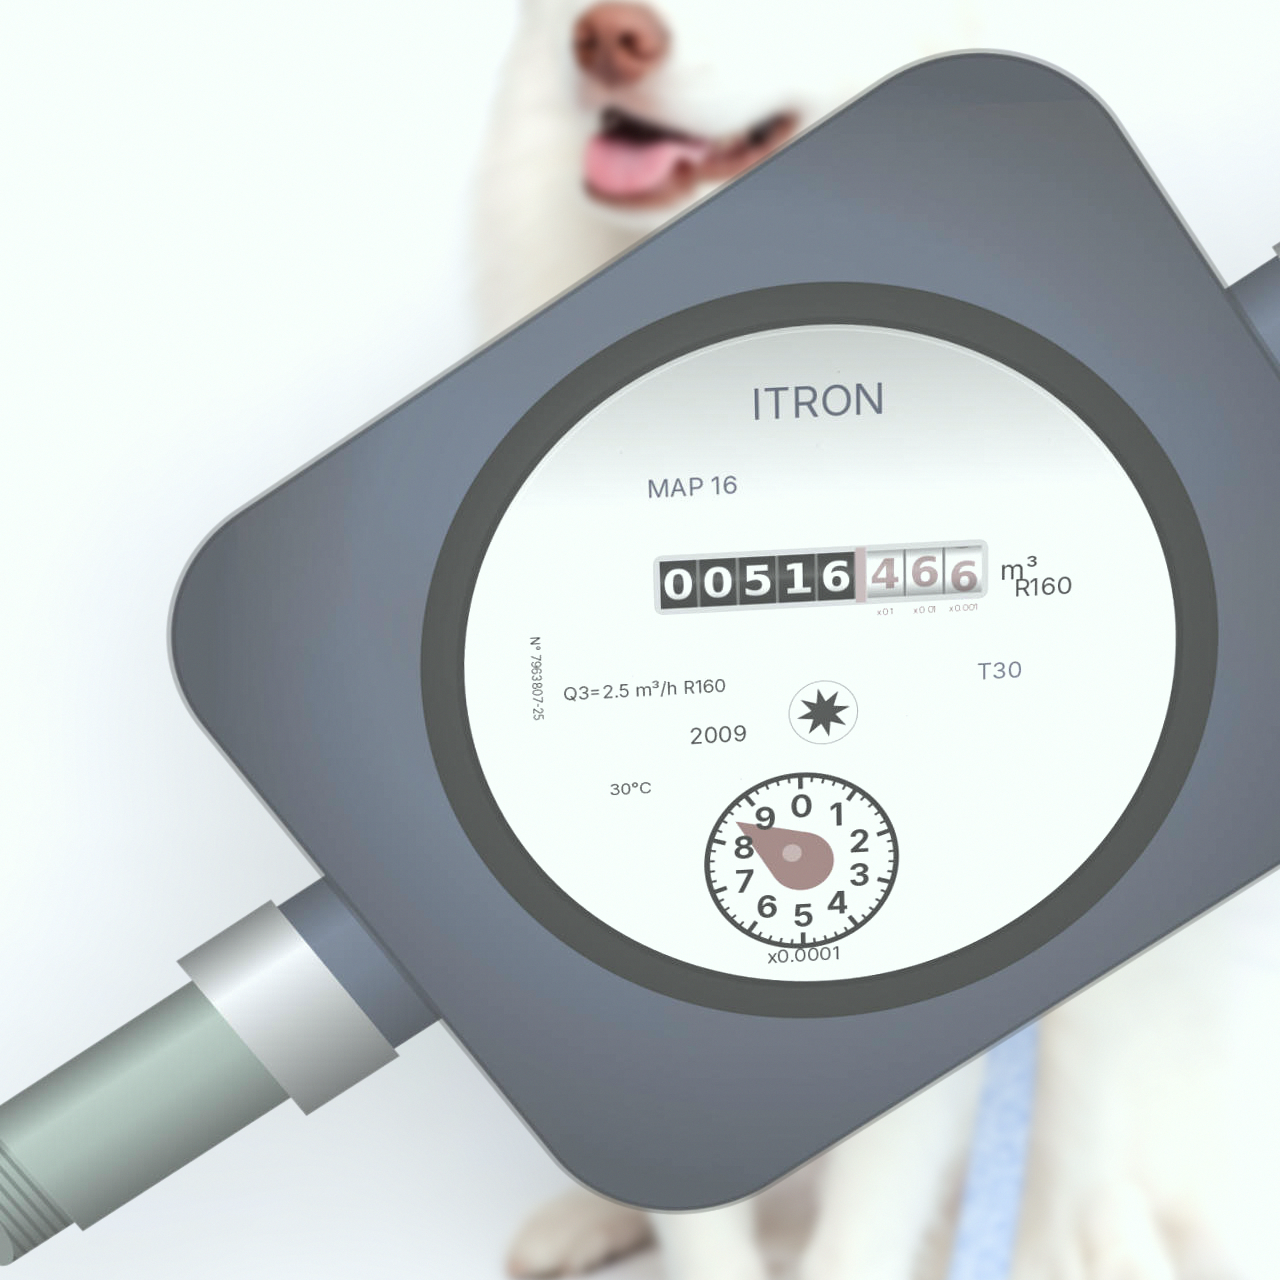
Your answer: 516.4658; m³
